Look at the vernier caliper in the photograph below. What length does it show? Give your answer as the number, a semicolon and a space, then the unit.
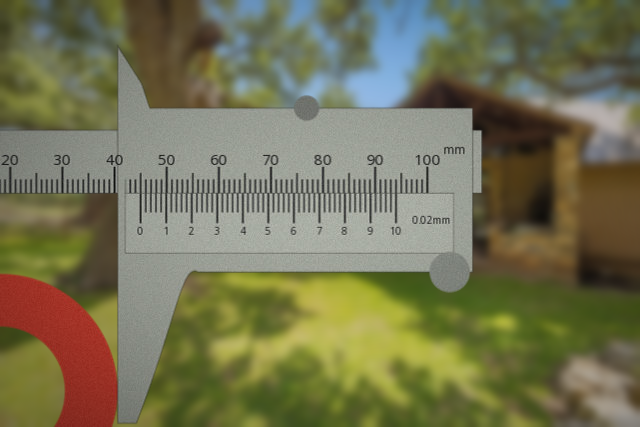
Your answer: 45.0; mm
